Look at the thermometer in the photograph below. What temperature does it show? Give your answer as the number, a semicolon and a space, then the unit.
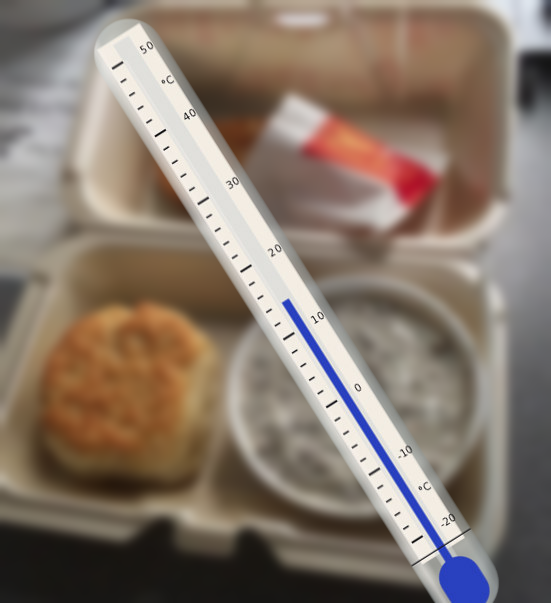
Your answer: 14; °C
